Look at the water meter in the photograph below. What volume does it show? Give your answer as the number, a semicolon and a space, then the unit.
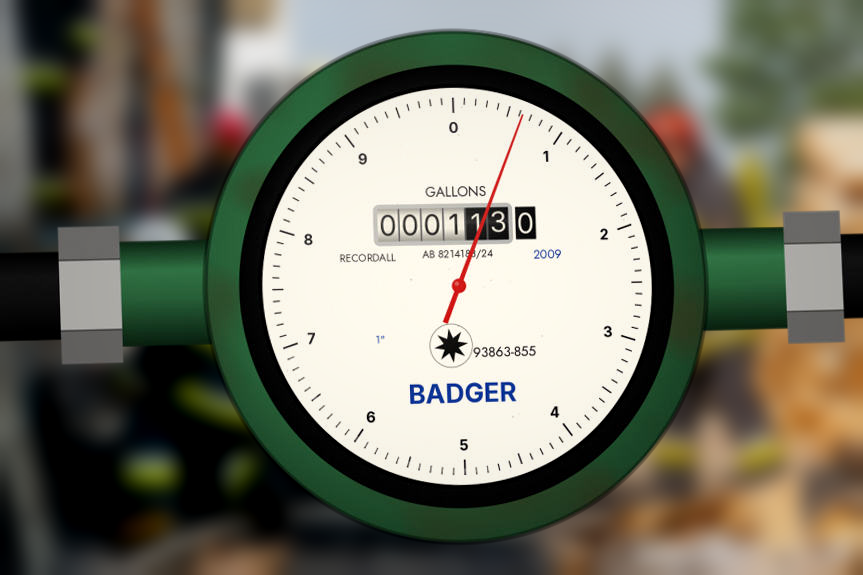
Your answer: 1130.6; gal
